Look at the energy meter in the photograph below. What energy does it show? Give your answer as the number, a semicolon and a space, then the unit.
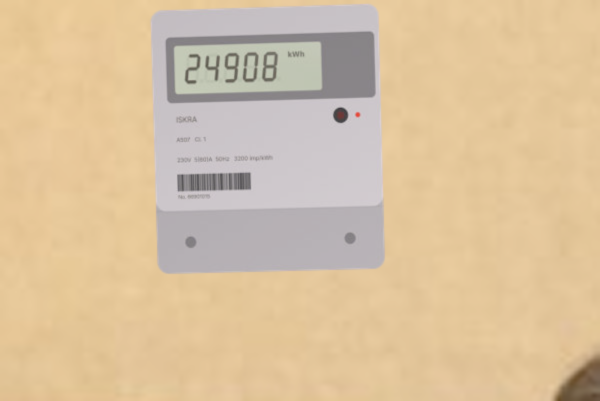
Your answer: 24908; kWh
